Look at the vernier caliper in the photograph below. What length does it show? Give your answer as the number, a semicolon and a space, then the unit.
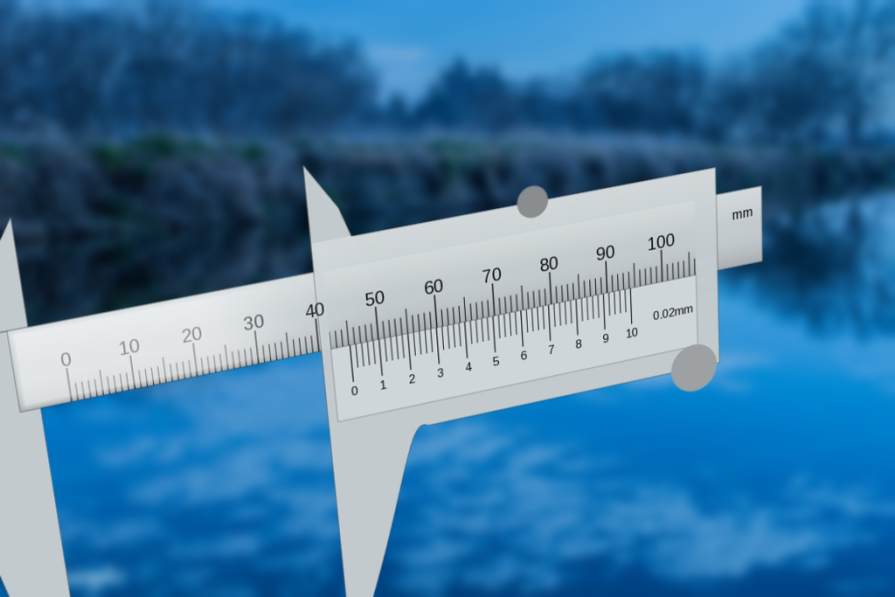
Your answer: 45.2; mm
